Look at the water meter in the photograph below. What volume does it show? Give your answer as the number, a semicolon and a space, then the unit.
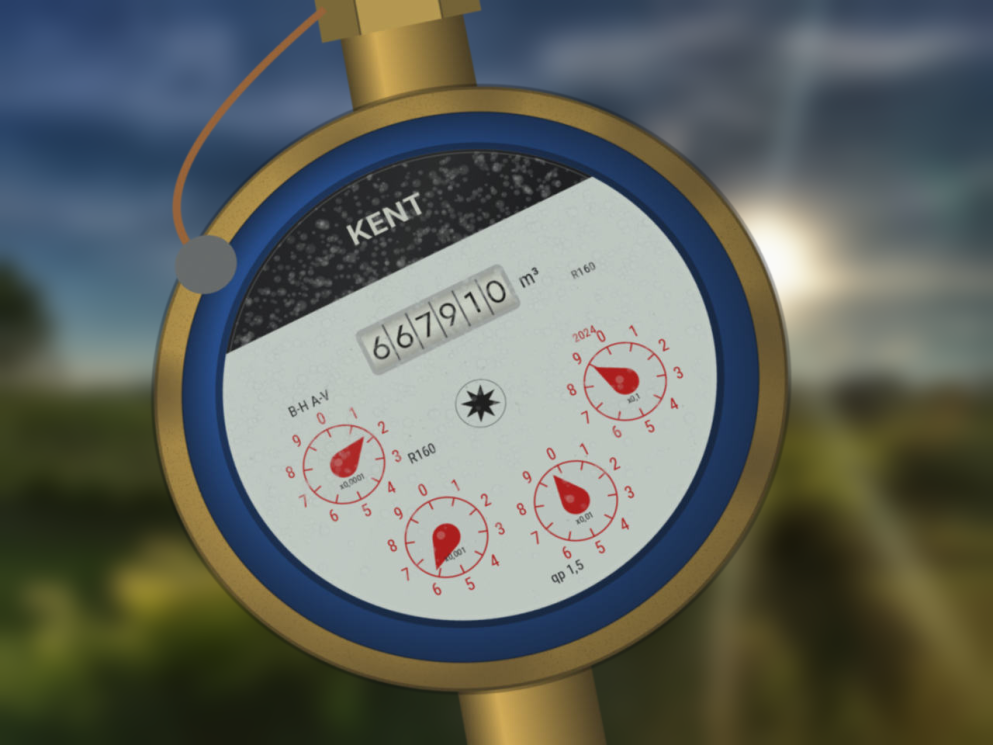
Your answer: 667910.8961; m³
